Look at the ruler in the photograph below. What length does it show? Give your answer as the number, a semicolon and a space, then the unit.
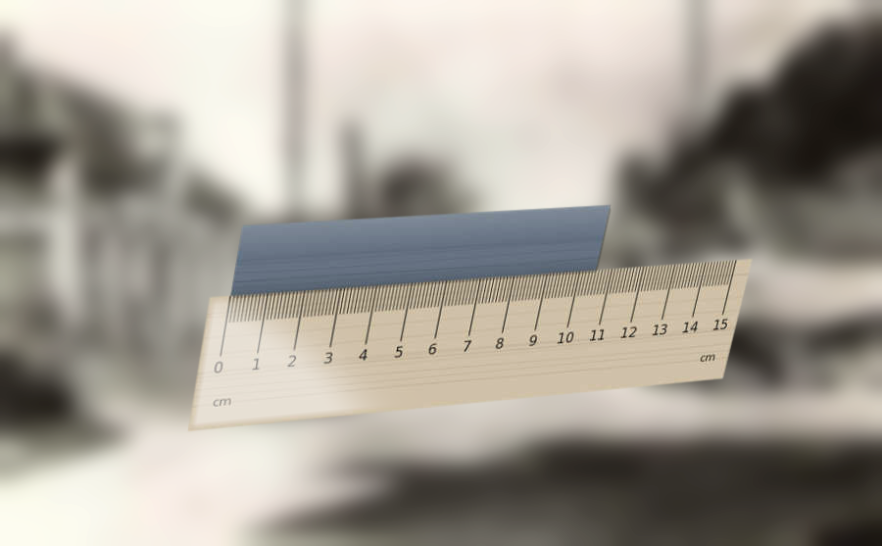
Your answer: 10.5; cm
